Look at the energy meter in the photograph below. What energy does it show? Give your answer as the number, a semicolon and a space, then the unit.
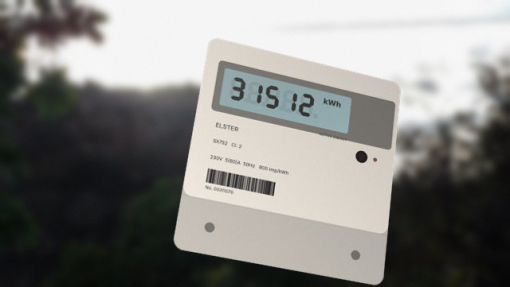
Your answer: 31512; kWh
